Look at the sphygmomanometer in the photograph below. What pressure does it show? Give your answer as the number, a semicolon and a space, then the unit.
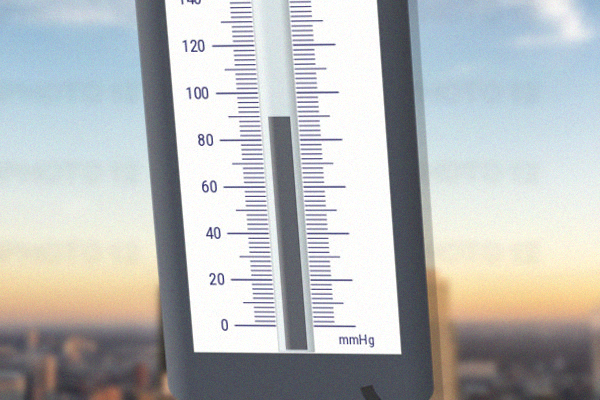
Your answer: 90; mmHg
